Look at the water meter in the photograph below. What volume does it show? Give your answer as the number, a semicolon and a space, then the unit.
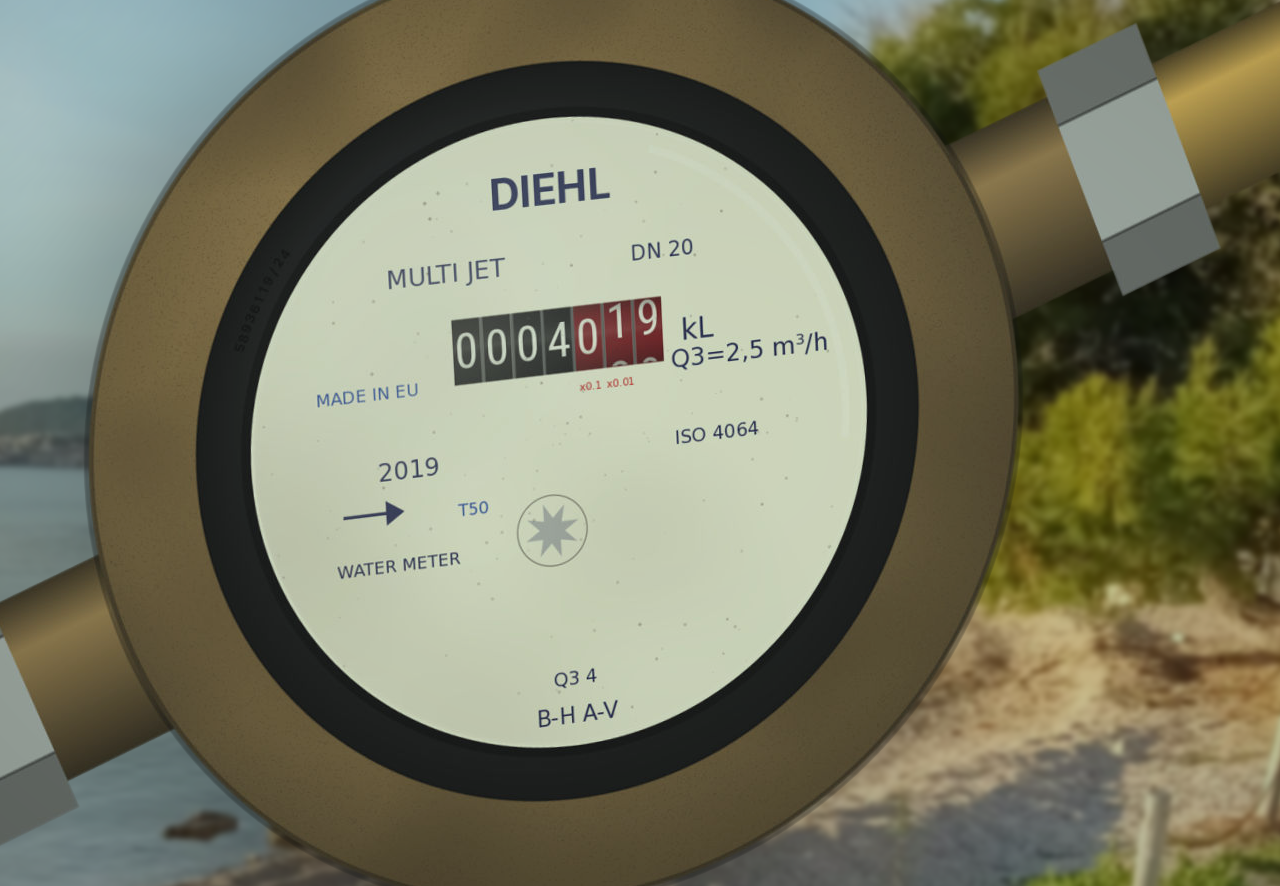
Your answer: 4.019; kL
